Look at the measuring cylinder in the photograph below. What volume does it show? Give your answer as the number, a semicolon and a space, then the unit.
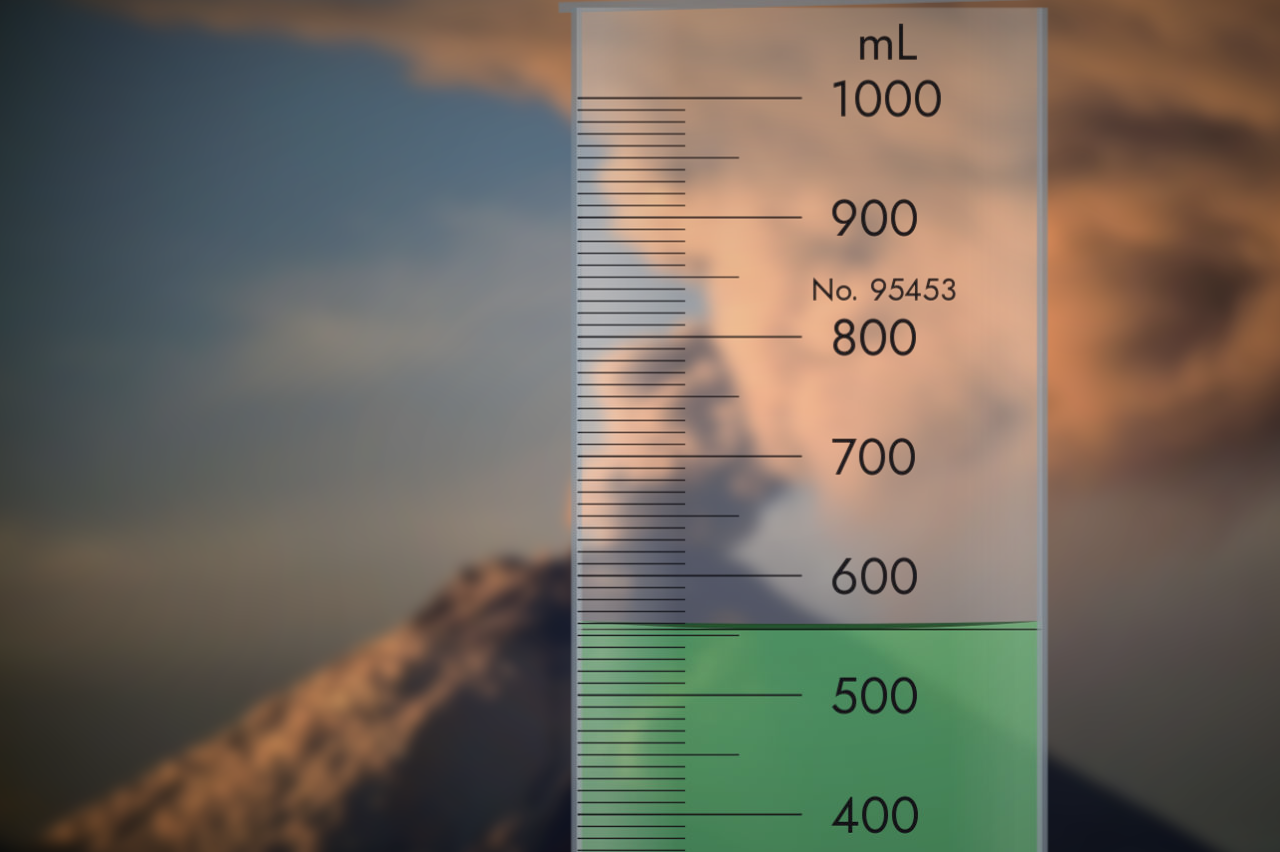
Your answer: 555; mL
